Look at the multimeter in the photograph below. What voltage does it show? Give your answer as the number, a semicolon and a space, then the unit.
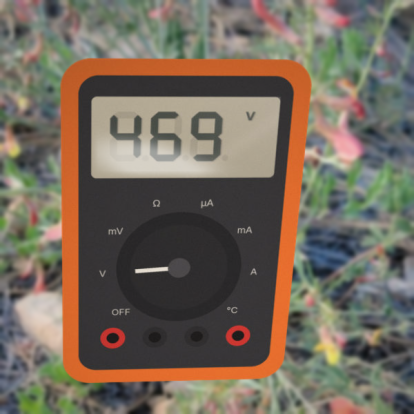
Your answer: 469; V
